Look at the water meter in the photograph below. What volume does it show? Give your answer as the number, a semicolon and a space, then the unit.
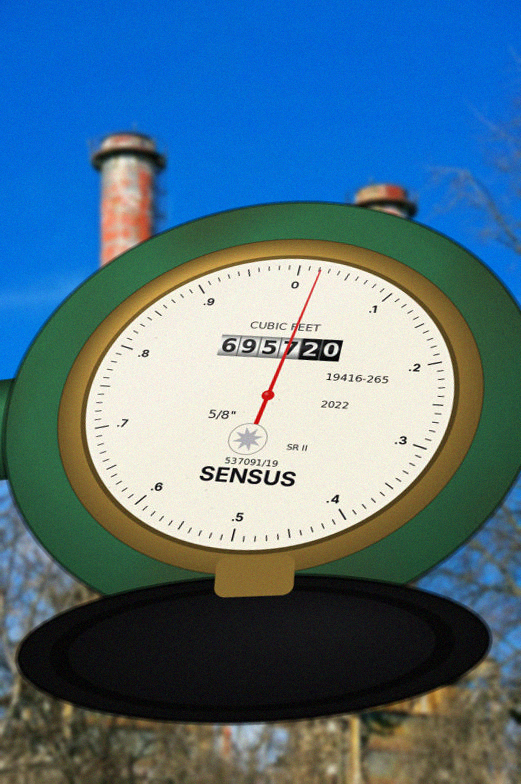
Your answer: 695720.02; ft³
